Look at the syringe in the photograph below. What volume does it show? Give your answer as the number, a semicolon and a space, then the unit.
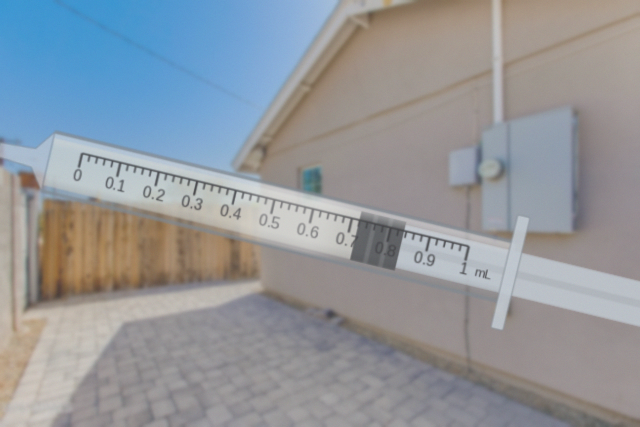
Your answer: 0.72; mL
